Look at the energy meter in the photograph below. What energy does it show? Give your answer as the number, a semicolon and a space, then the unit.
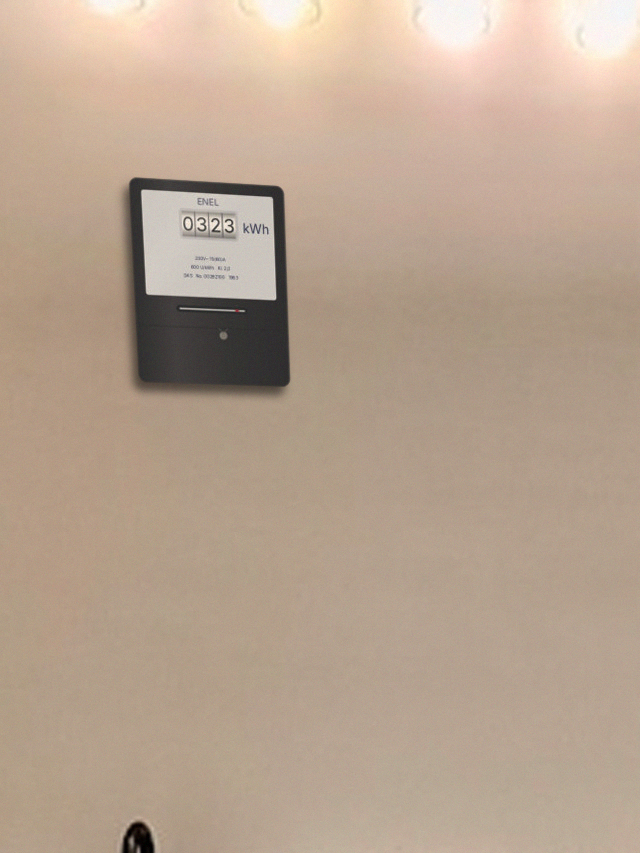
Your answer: 323; kWh
